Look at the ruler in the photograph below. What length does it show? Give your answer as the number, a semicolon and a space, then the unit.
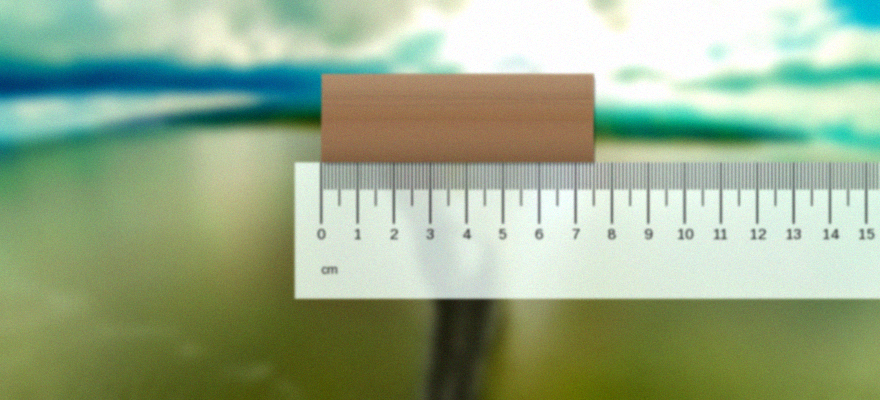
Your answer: 7.5; cm
